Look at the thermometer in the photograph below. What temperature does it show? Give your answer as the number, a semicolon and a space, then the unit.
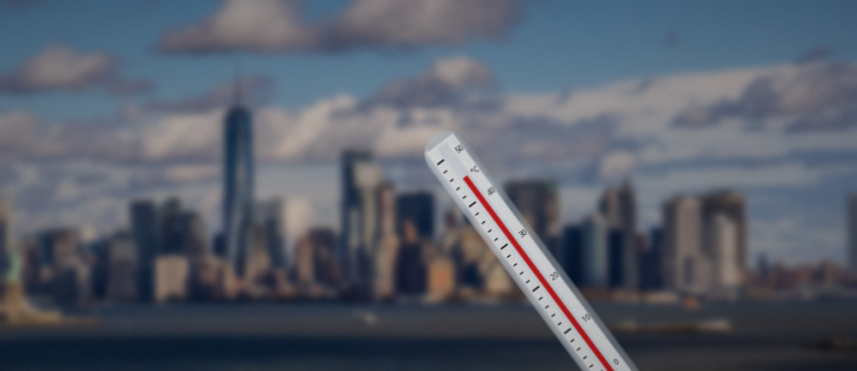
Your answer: 45; °C
